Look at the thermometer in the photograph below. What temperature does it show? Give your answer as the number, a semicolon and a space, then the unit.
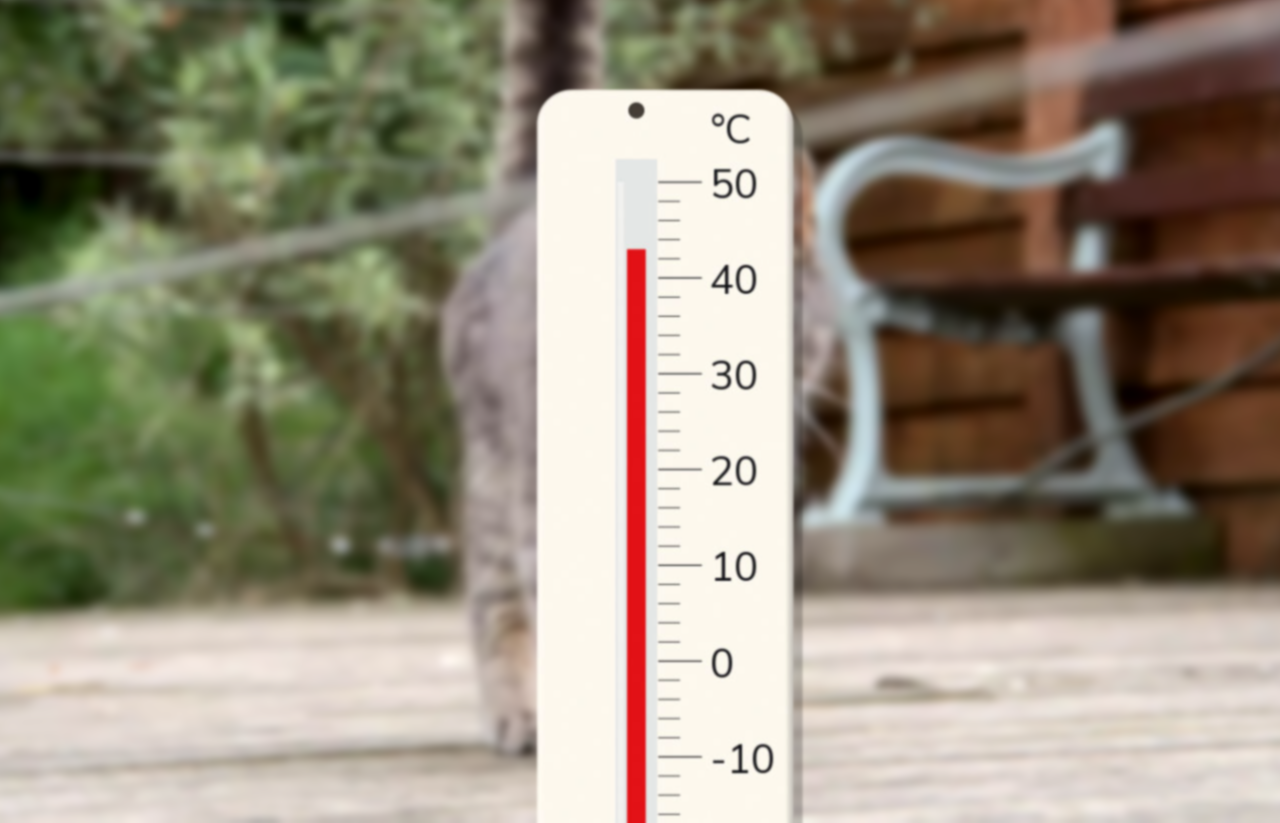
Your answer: 43; °C
